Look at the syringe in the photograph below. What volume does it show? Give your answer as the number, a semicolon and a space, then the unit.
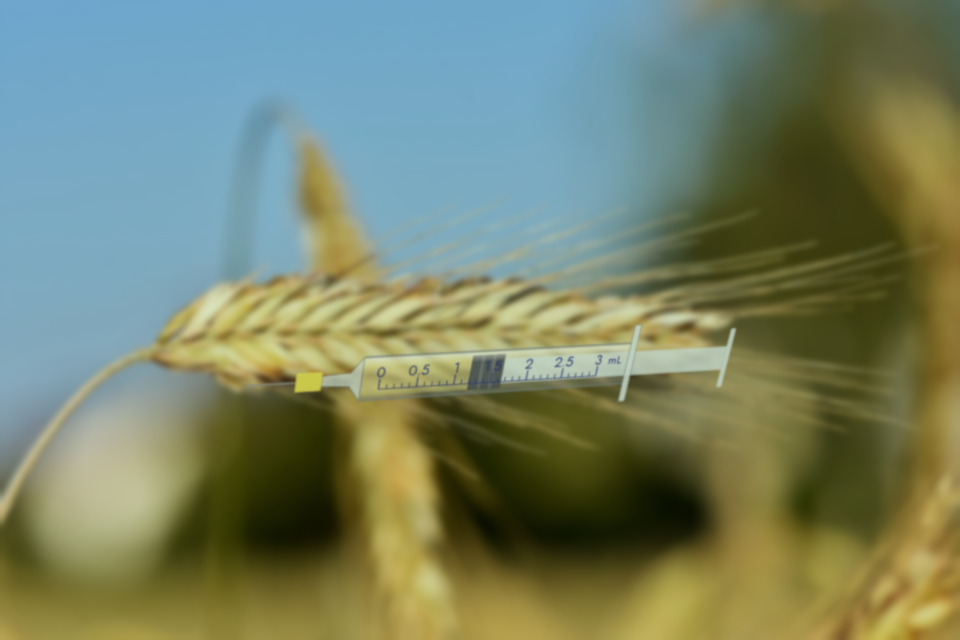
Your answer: 1.2; mL
